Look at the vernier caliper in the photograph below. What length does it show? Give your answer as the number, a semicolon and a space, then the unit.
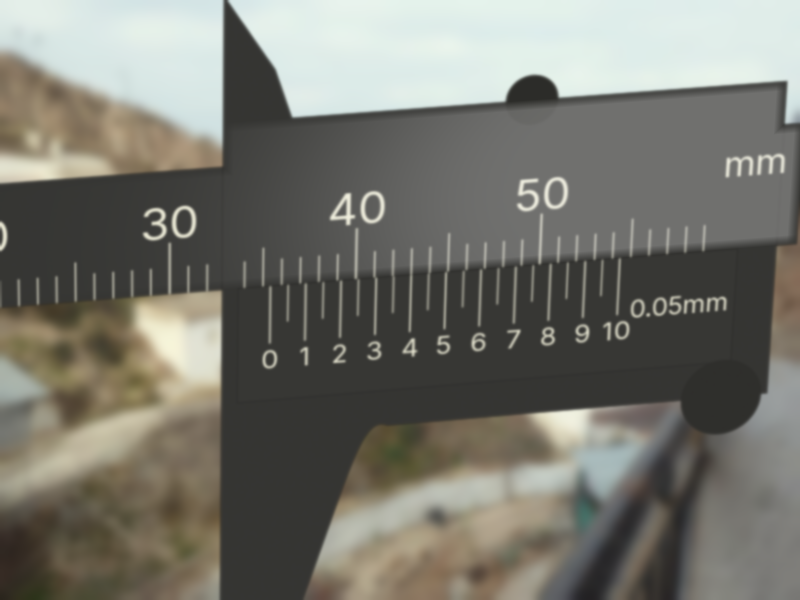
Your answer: 35.4; mm
